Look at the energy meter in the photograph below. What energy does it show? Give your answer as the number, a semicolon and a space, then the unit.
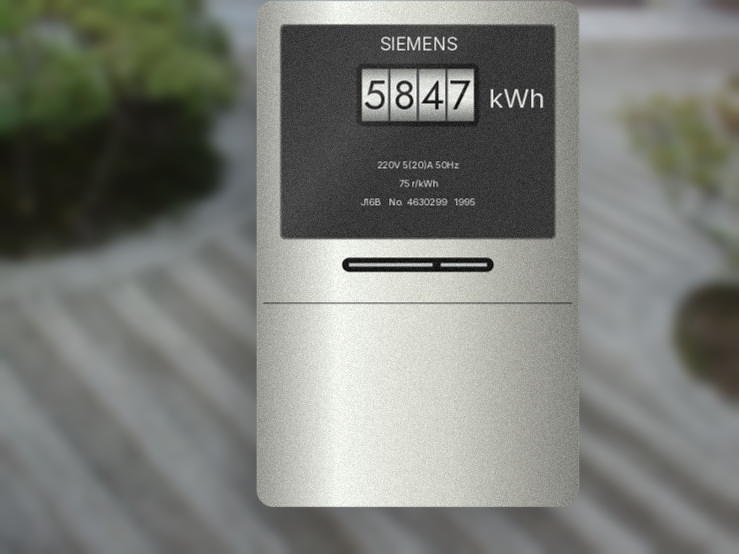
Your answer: 5847; kWh
